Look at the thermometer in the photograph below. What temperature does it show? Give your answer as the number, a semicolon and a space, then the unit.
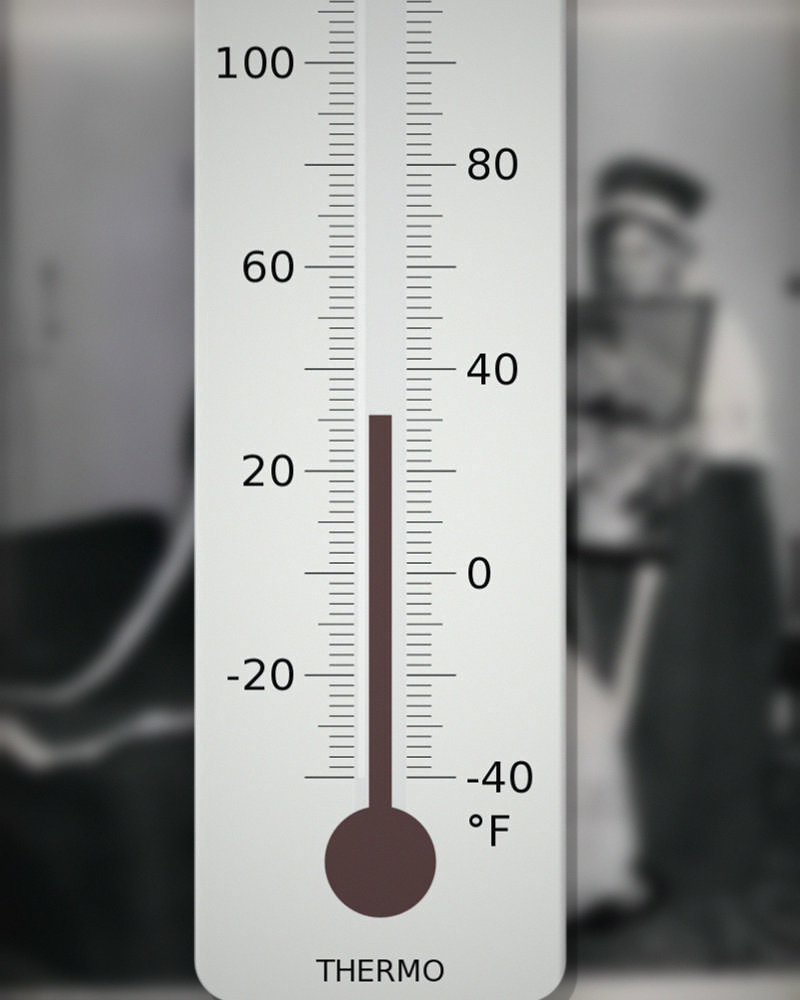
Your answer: 31; °F
